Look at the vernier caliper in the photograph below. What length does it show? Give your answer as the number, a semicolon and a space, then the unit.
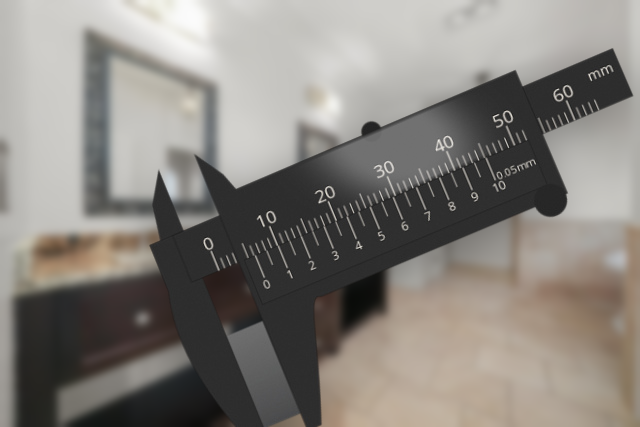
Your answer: 6.2; mm
